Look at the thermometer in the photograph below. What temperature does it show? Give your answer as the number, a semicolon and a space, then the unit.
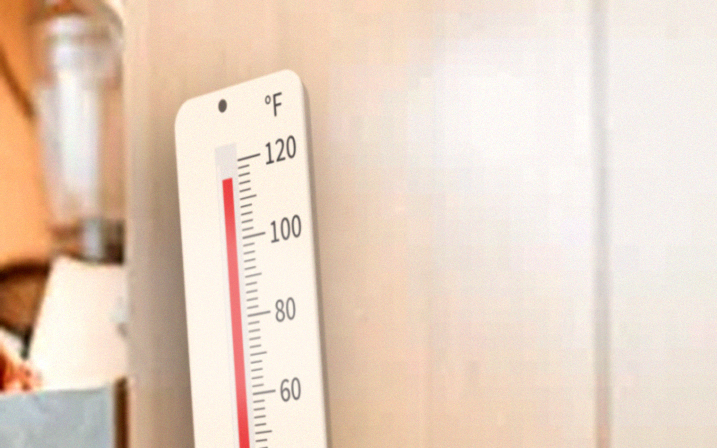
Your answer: 116; °F
